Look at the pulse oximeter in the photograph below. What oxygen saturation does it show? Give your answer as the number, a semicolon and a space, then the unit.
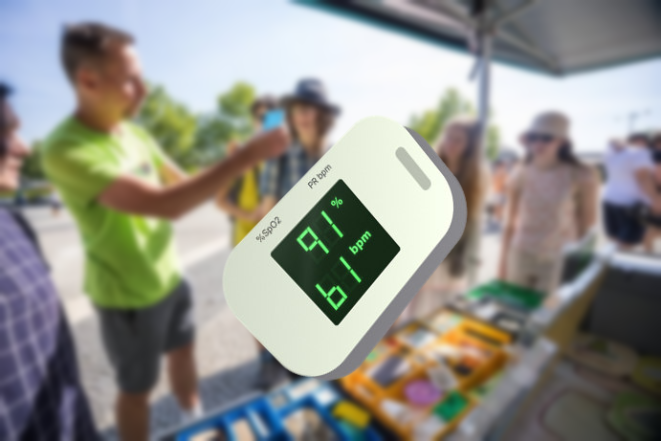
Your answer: 91; %
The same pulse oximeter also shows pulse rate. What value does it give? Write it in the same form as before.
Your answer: 61; bpm
